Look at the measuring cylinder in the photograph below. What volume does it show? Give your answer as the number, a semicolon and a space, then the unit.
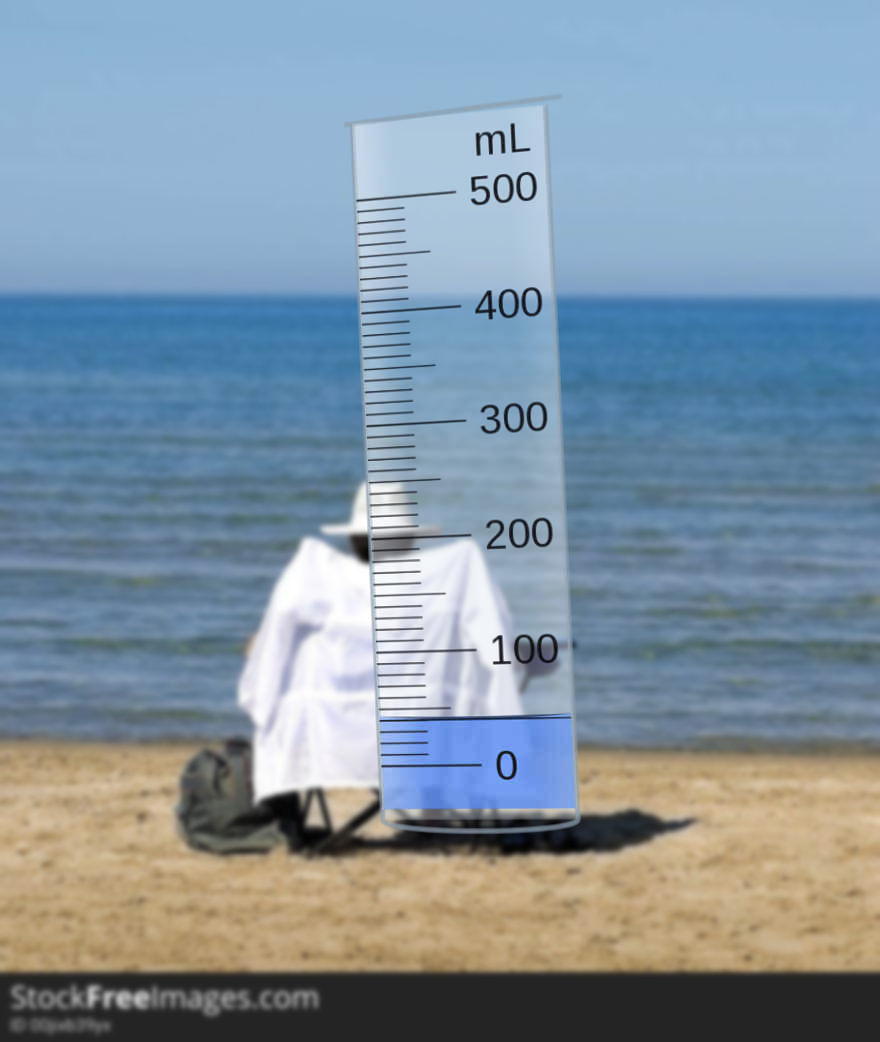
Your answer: 40; mL
